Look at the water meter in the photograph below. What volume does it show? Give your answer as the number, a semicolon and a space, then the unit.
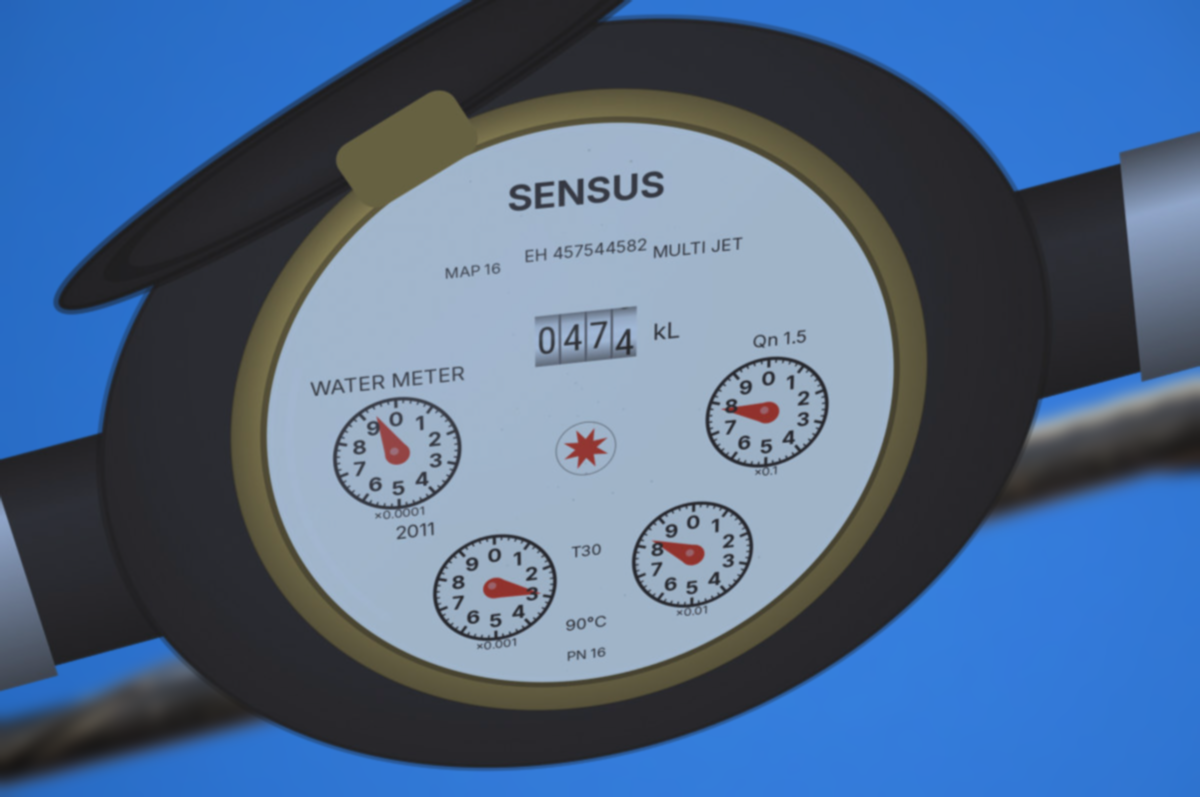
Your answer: 473.7829; kL
